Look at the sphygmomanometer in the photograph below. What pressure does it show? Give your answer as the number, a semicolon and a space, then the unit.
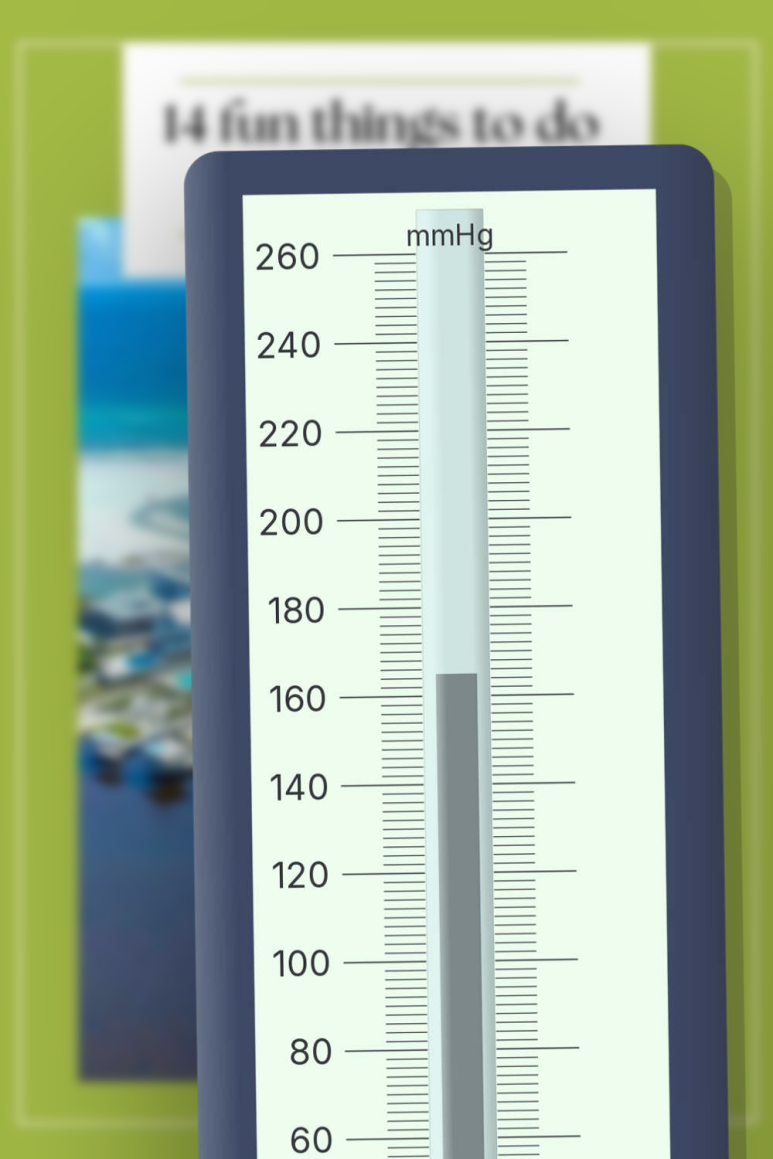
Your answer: 165; mmHg
